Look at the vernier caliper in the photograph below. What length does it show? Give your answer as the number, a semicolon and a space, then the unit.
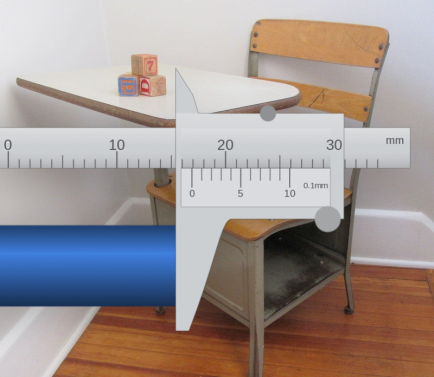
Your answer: 16.9; mm
